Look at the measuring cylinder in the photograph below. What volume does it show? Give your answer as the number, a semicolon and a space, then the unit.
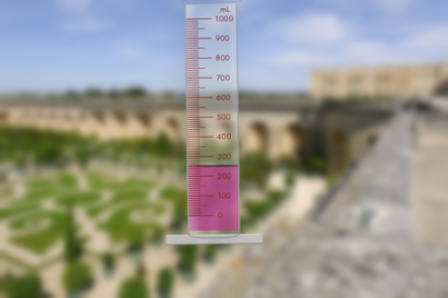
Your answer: 250; mL
